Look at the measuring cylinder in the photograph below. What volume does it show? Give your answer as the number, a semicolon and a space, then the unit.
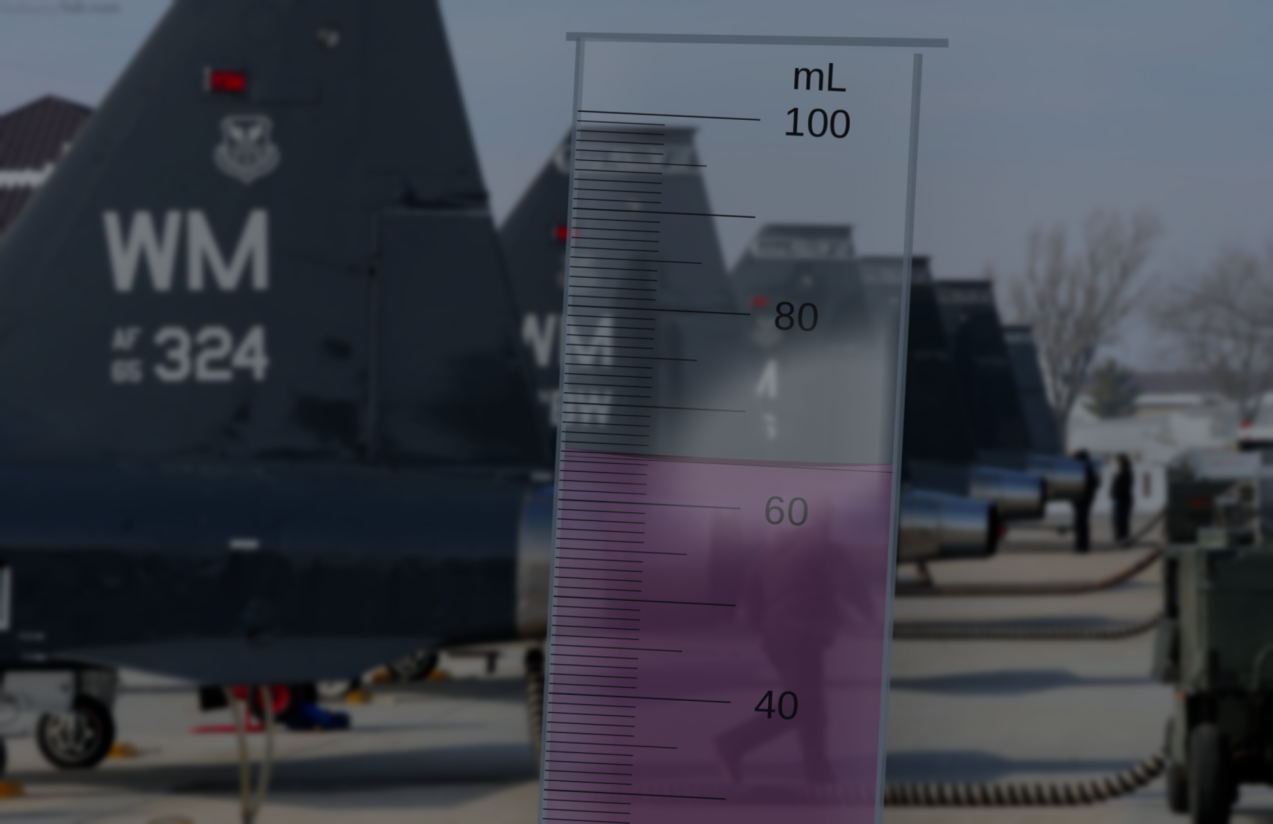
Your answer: 64.5; mL
